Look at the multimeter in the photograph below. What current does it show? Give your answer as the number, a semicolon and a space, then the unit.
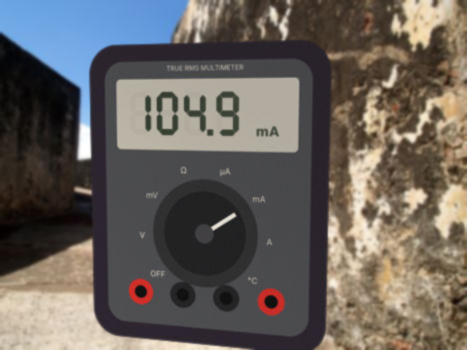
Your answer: 104.9; mA
